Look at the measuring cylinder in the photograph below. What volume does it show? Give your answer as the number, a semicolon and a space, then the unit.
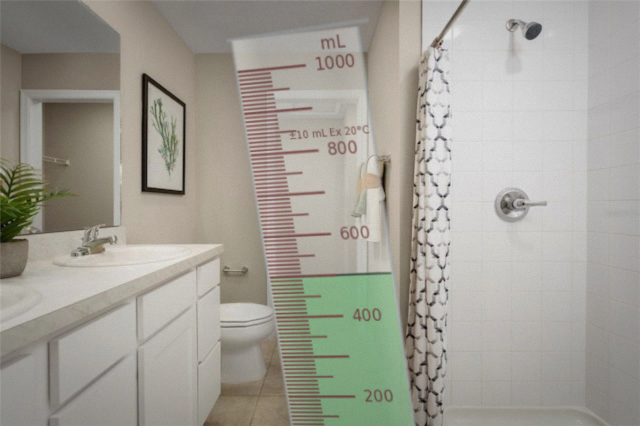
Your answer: 500; mL
